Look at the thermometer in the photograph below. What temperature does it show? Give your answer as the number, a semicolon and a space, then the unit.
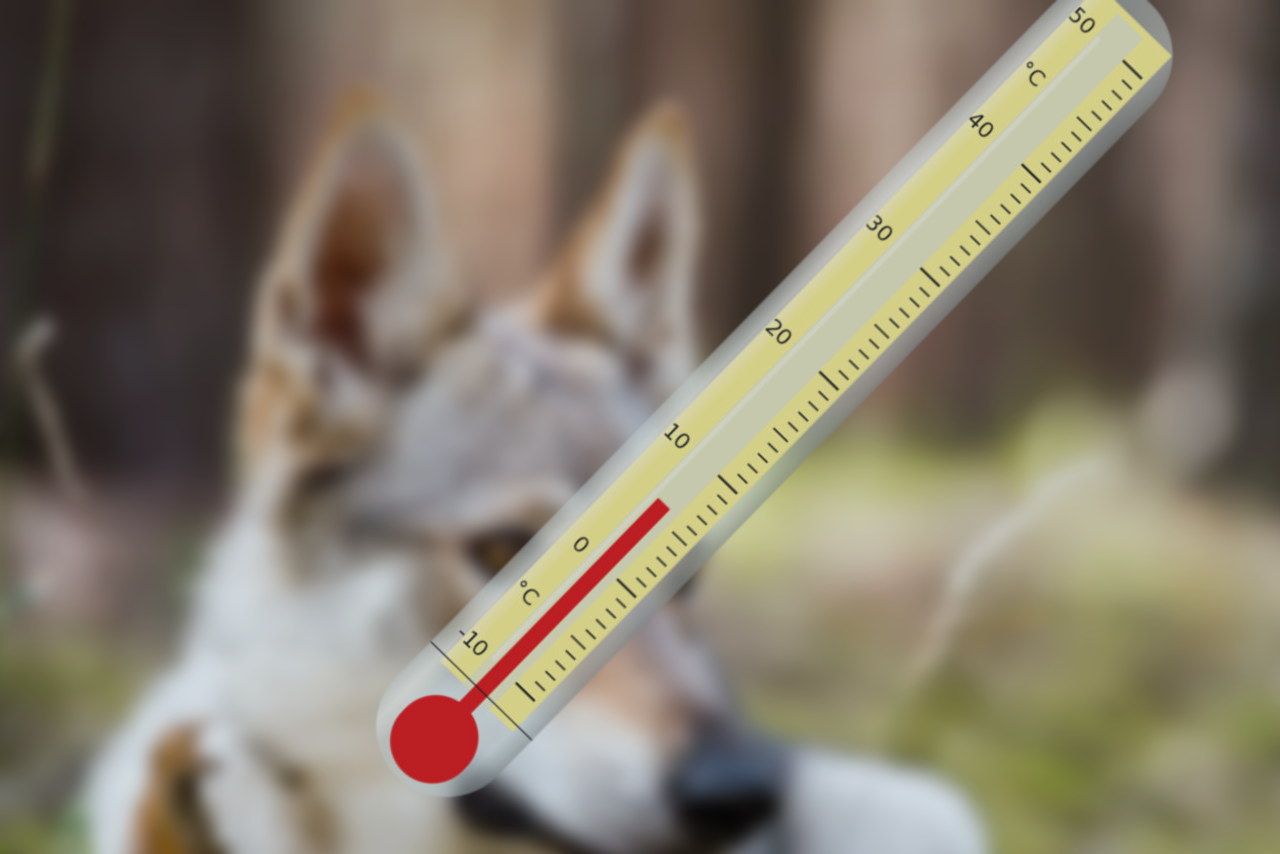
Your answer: 6; °C
